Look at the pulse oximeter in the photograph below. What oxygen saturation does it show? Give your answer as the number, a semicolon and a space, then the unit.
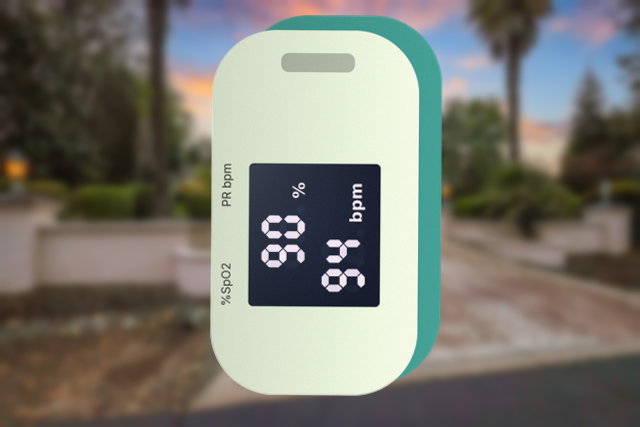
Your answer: 90; %
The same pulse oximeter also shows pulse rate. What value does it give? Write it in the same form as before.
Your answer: 94; bpm
